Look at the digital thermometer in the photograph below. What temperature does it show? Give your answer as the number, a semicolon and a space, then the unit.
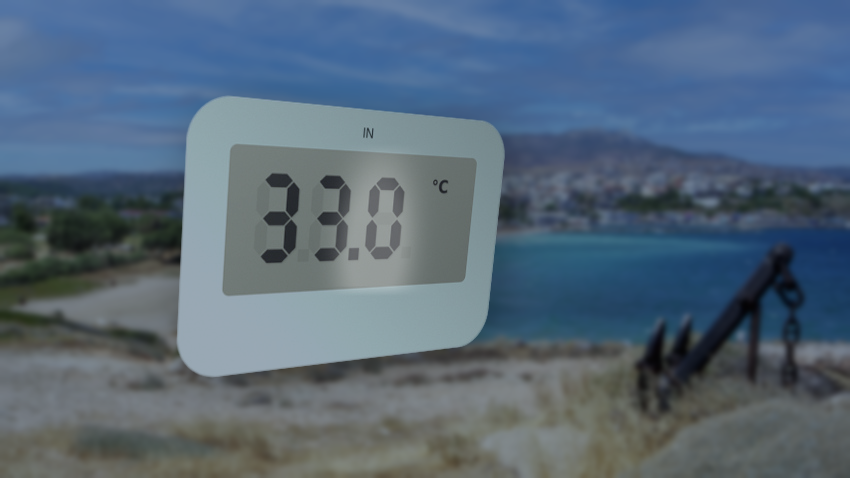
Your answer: 33.0; °C
